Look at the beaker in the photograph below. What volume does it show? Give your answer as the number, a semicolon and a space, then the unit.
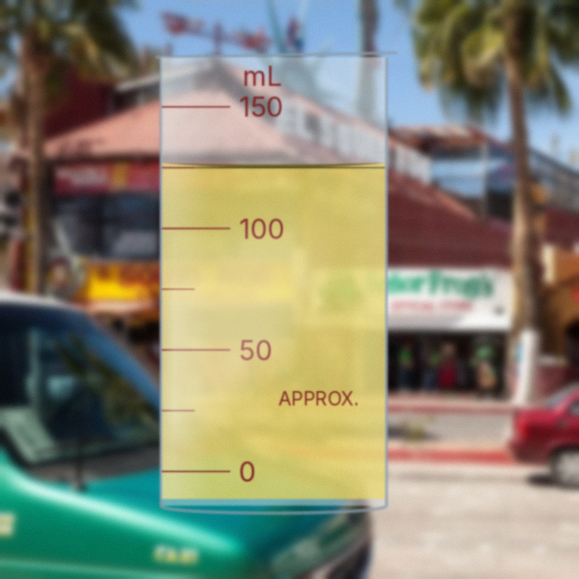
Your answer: 125; mL
